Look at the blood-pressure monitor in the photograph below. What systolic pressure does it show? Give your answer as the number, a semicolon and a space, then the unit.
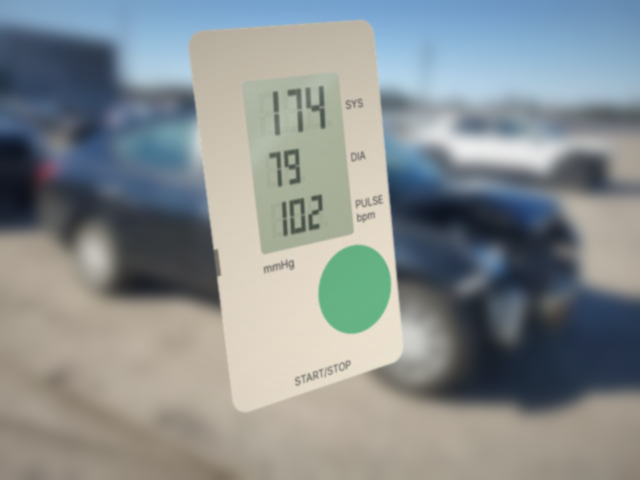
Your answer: 174; mmHg
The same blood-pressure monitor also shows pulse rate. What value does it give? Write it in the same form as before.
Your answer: 102; bpm
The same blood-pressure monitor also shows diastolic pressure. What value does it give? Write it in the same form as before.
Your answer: 79; mmHg
